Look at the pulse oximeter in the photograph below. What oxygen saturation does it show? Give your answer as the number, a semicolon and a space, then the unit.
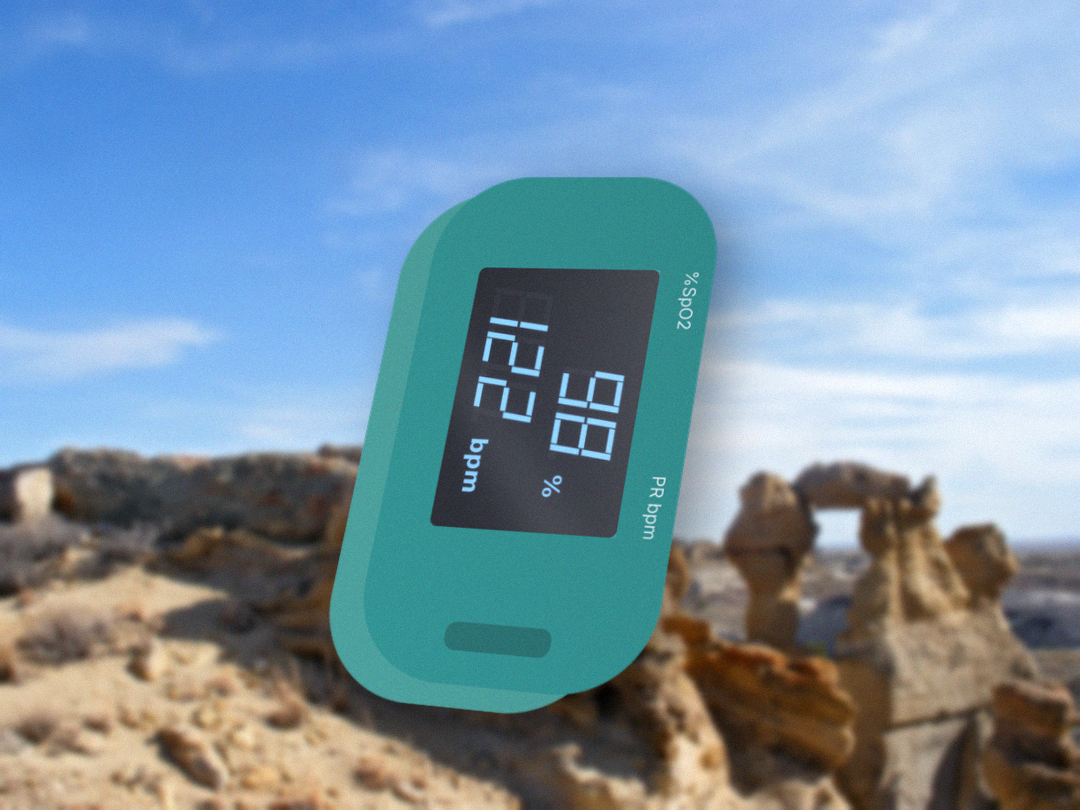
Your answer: 98; %
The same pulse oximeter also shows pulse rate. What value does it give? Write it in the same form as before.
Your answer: 122; bpm
